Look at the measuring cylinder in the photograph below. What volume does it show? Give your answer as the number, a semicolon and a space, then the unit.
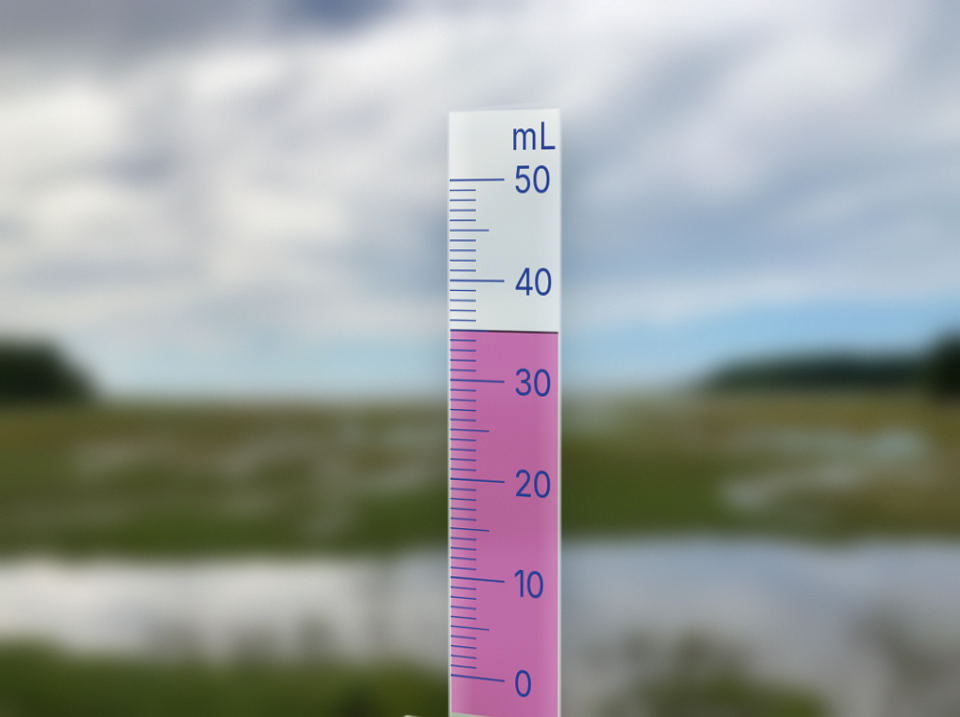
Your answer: 35; mL
